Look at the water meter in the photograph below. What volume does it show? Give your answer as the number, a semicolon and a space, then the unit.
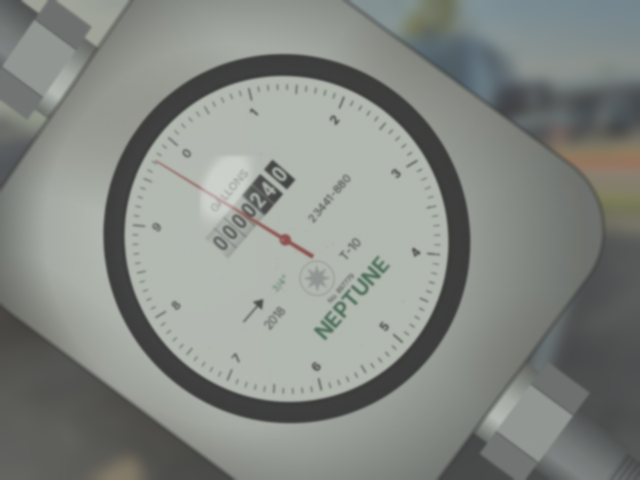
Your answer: 239.7; gal
